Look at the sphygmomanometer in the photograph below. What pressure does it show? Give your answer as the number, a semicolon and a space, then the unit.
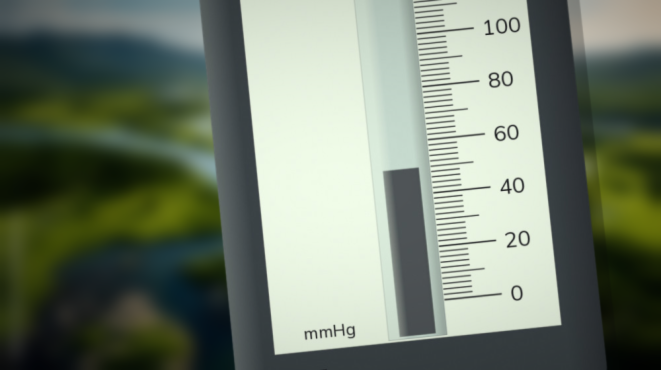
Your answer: 50; mmHg
